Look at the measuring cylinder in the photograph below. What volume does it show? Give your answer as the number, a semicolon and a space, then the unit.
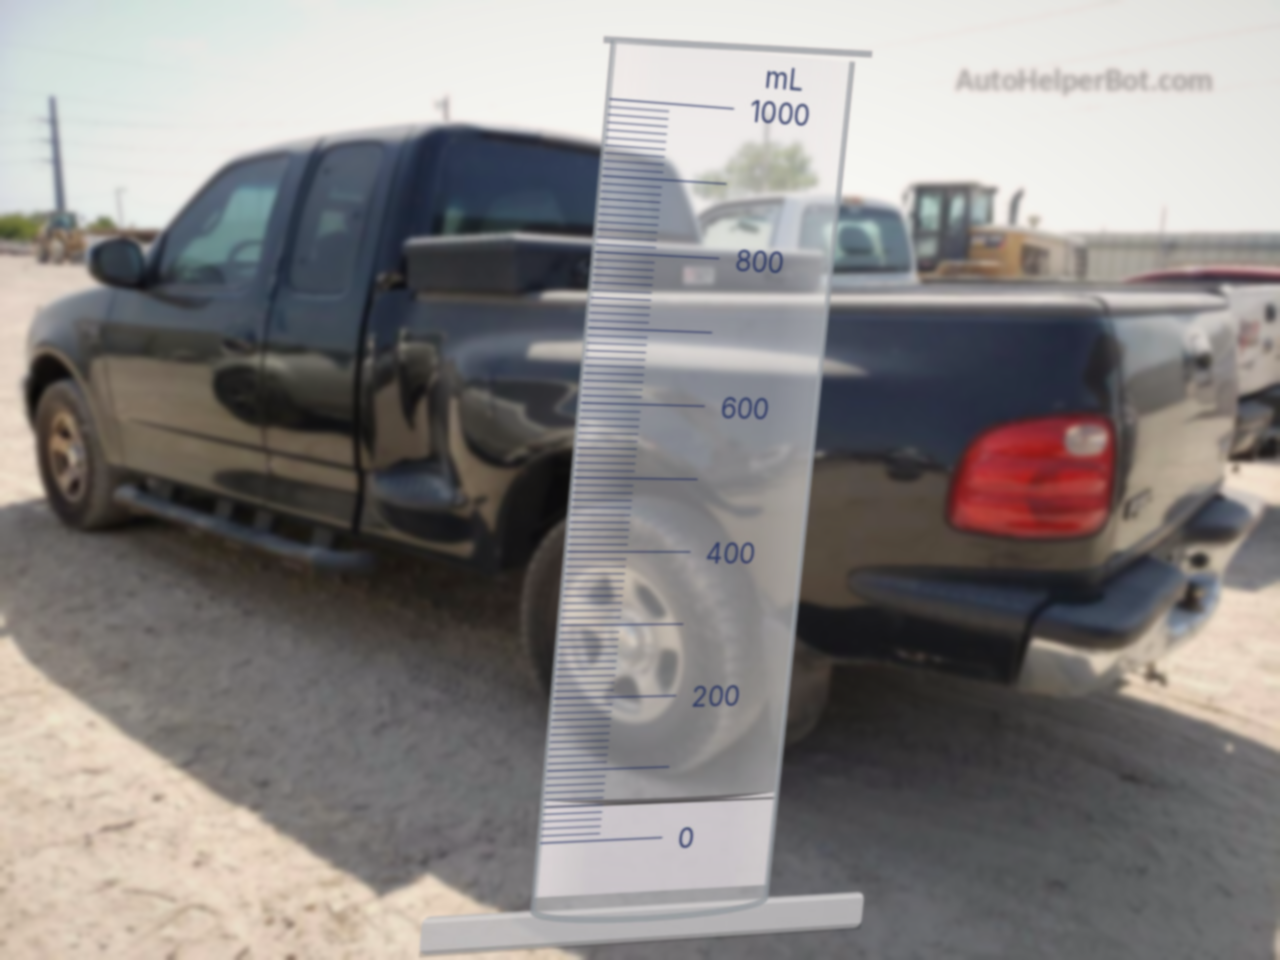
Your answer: 50; mL
